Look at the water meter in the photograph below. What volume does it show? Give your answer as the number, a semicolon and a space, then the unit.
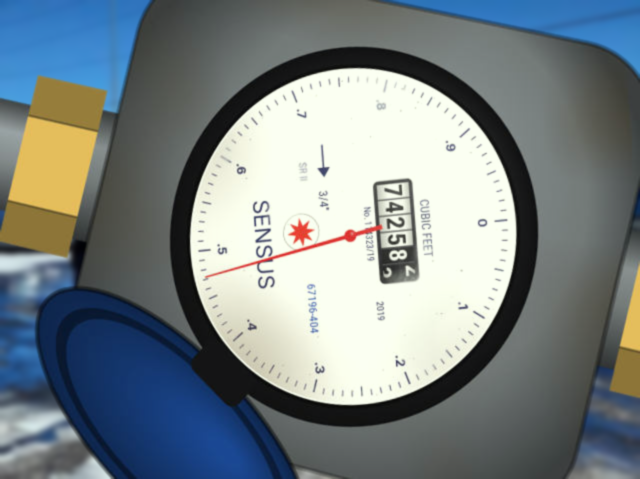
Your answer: 742582.47; ft³
